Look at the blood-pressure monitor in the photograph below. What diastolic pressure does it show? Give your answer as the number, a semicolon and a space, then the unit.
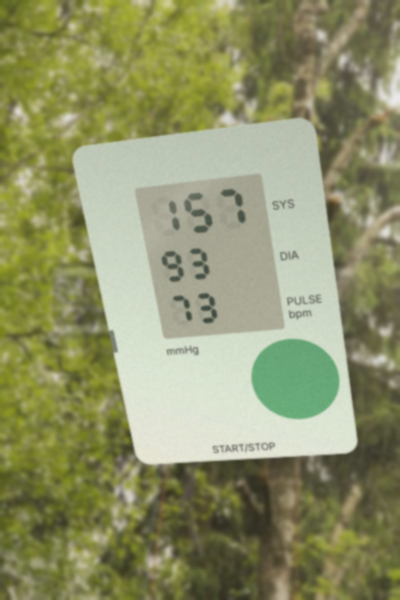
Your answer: 93; mmHg
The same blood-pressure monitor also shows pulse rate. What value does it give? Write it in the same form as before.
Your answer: 73; bpm
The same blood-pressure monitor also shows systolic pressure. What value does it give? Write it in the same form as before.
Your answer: 157; mmHg
